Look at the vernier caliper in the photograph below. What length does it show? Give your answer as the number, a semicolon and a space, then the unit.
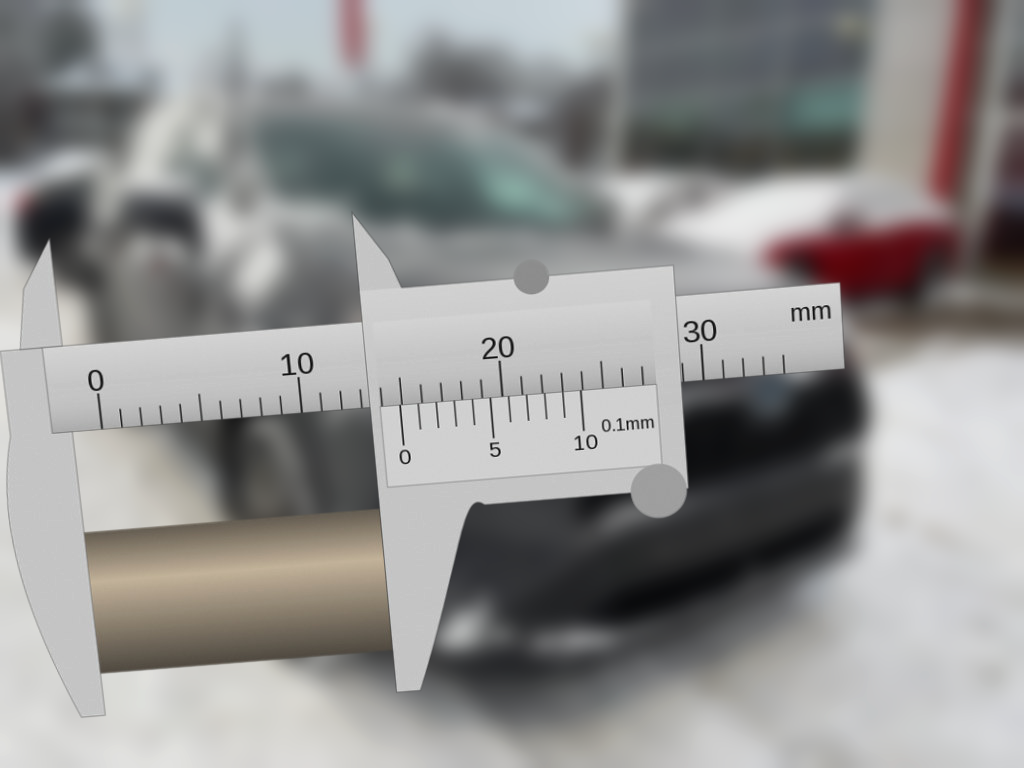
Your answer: 14.9; mm
